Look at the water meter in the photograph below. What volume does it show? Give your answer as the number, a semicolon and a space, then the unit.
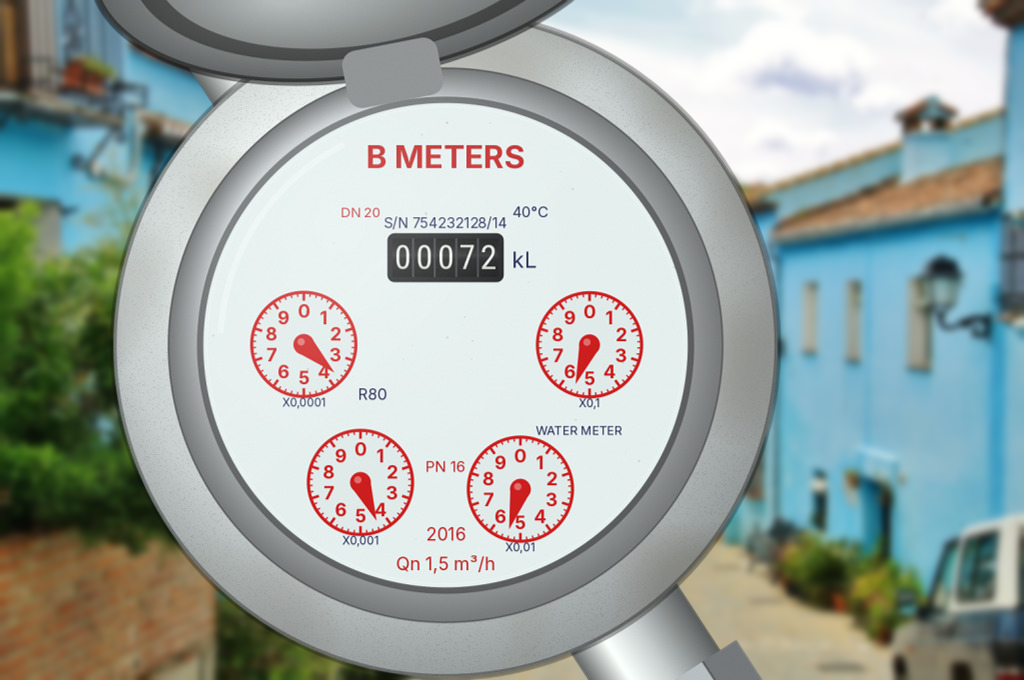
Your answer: 72.5543; kL
